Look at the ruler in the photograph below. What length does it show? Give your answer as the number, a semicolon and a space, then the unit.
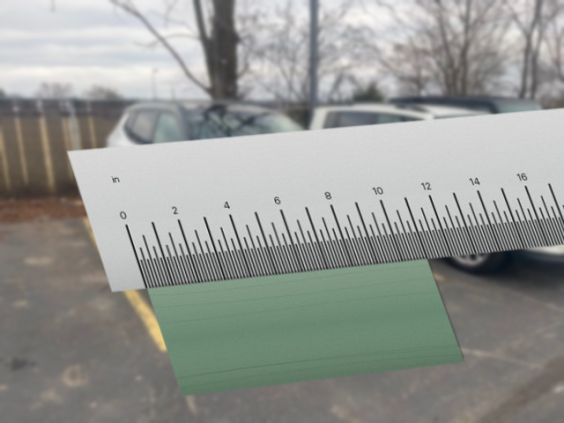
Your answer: 11; in
